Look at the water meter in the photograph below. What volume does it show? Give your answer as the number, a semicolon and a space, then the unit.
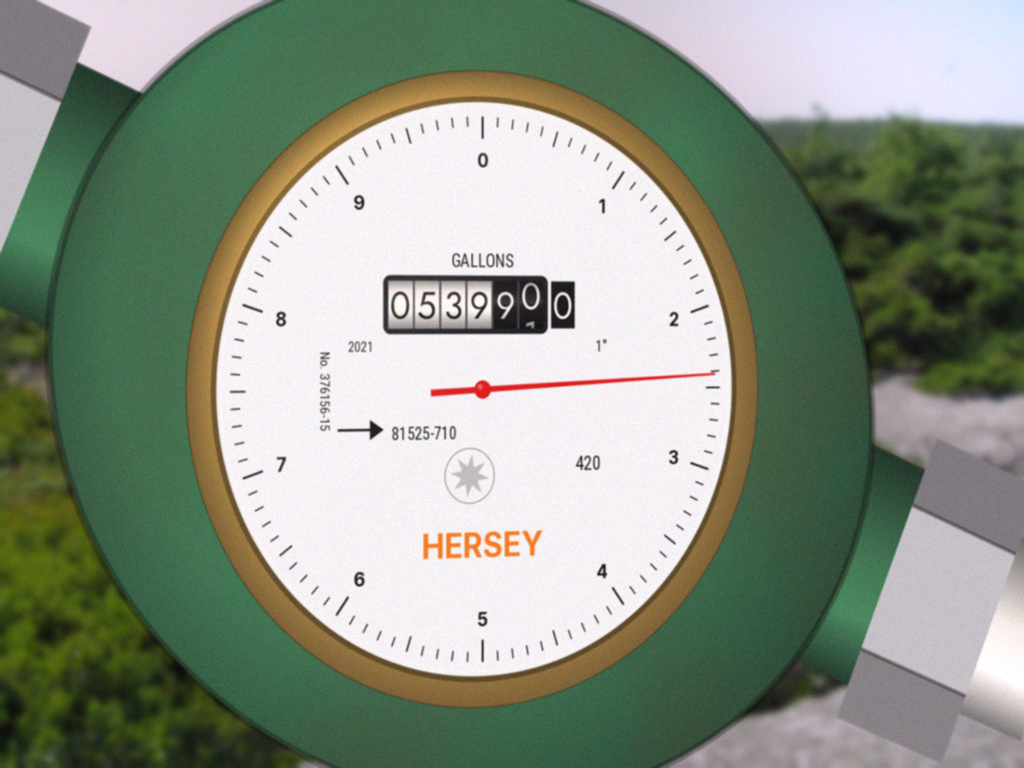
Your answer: 539902.4; gal
